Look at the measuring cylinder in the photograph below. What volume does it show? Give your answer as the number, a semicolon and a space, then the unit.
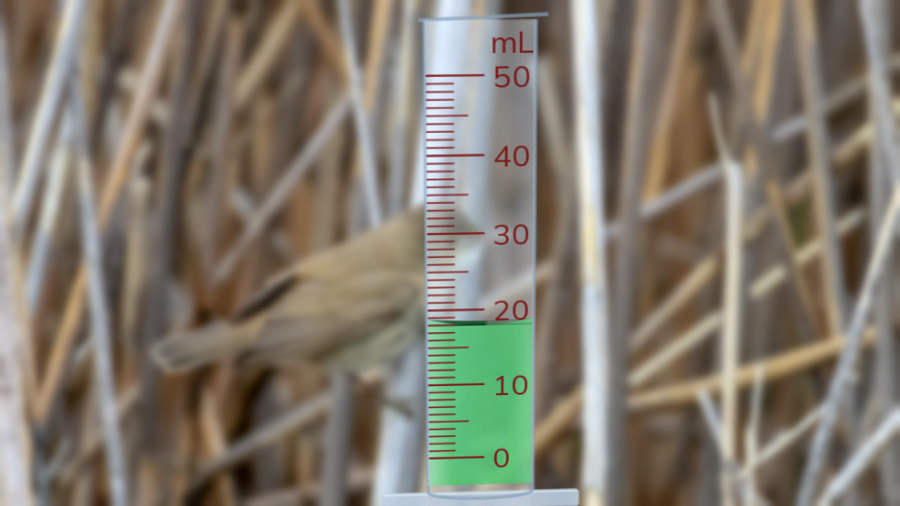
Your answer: 18; mL
